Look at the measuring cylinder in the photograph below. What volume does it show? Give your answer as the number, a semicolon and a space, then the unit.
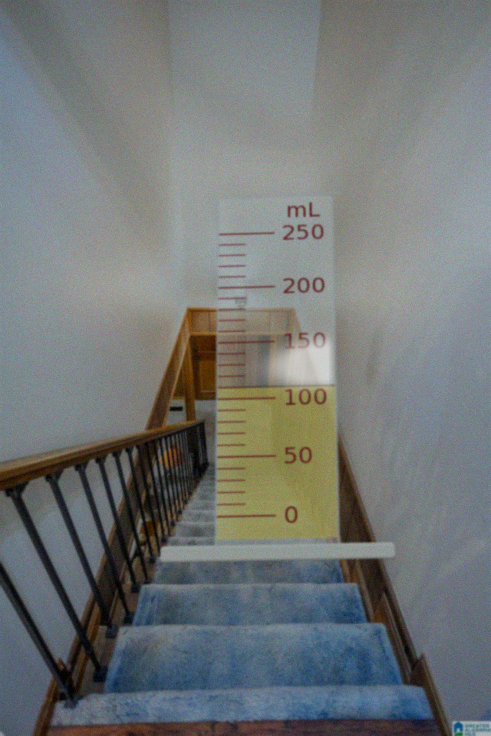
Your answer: 110; mL
